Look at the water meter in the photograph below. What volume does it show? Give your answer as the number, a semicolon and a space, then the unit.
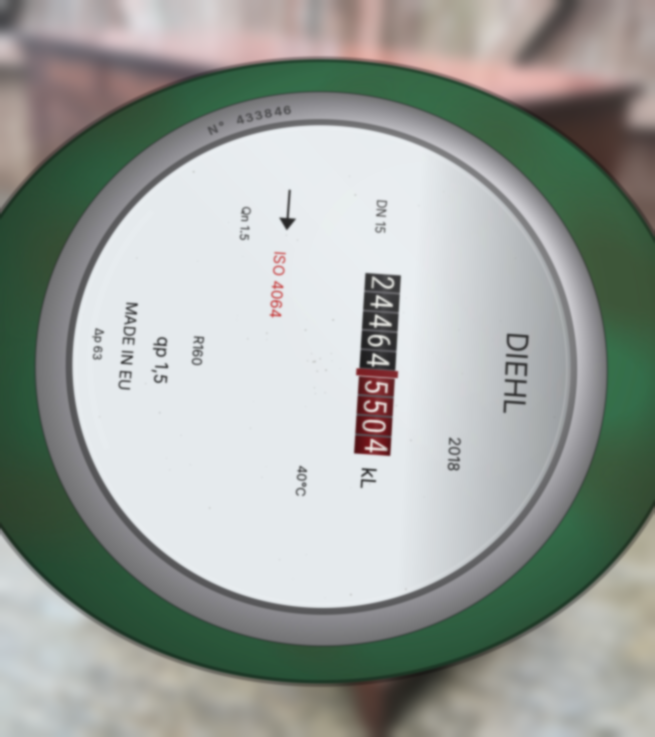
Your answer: 24464.5504; kL
